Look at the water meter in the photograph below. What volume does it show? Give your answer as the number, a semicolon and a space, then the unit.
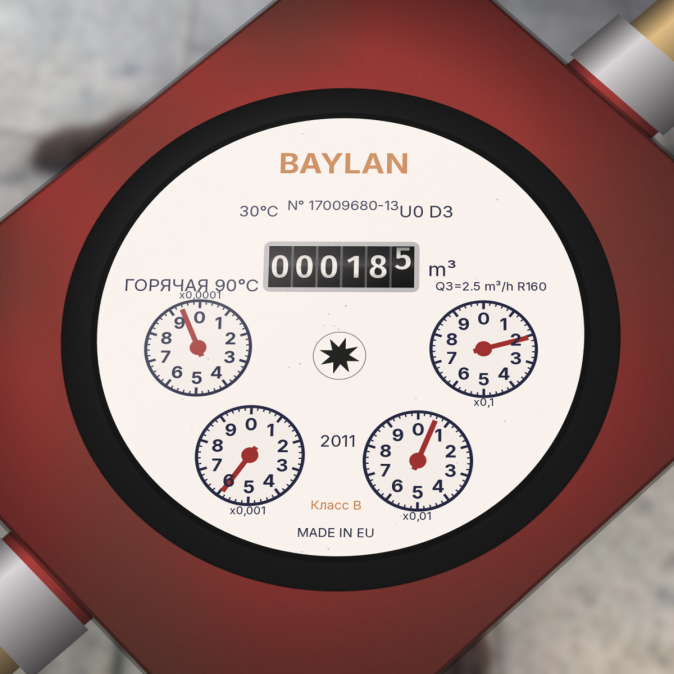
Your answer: 185.2059; m³
